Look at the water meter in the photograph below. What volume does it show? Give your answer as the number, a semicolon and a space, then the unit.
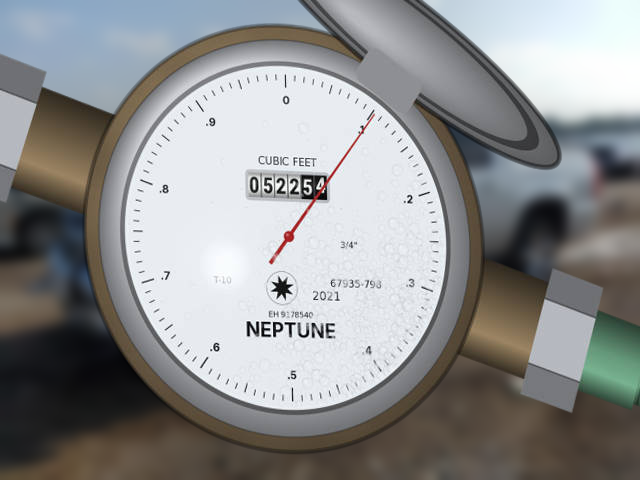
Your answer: 52254.10; ft³
